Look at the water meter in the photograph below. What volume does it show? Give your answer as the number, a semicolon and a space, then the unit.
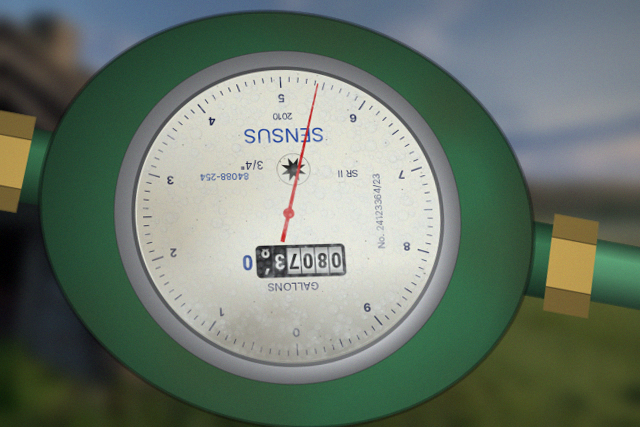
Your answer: 807375.4; gal
